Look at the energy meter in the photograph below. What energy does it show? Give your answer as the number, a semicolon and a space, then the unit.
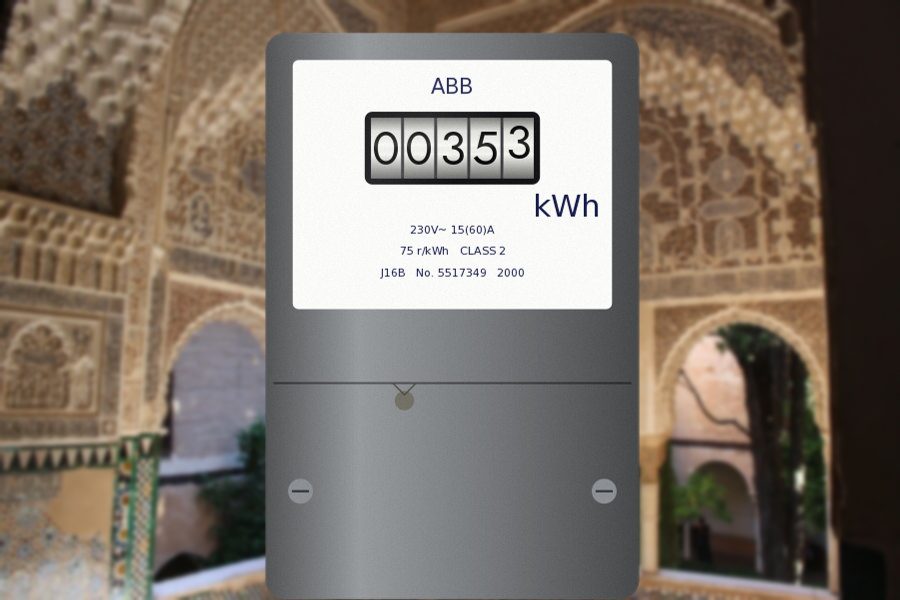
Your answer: 353; kWh
